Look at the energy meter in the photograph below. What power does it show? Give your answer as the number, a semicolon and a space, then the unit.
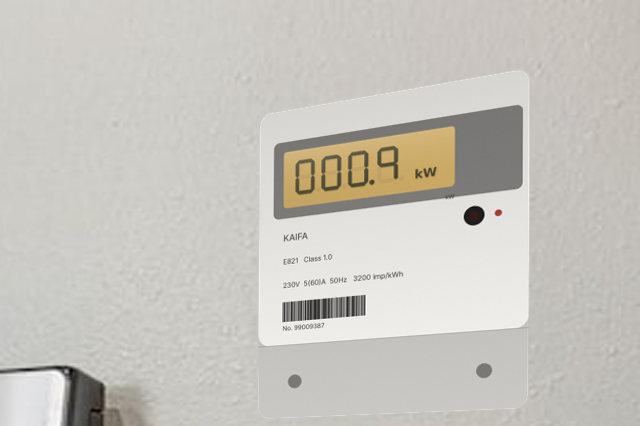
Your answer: 0.9; kW
